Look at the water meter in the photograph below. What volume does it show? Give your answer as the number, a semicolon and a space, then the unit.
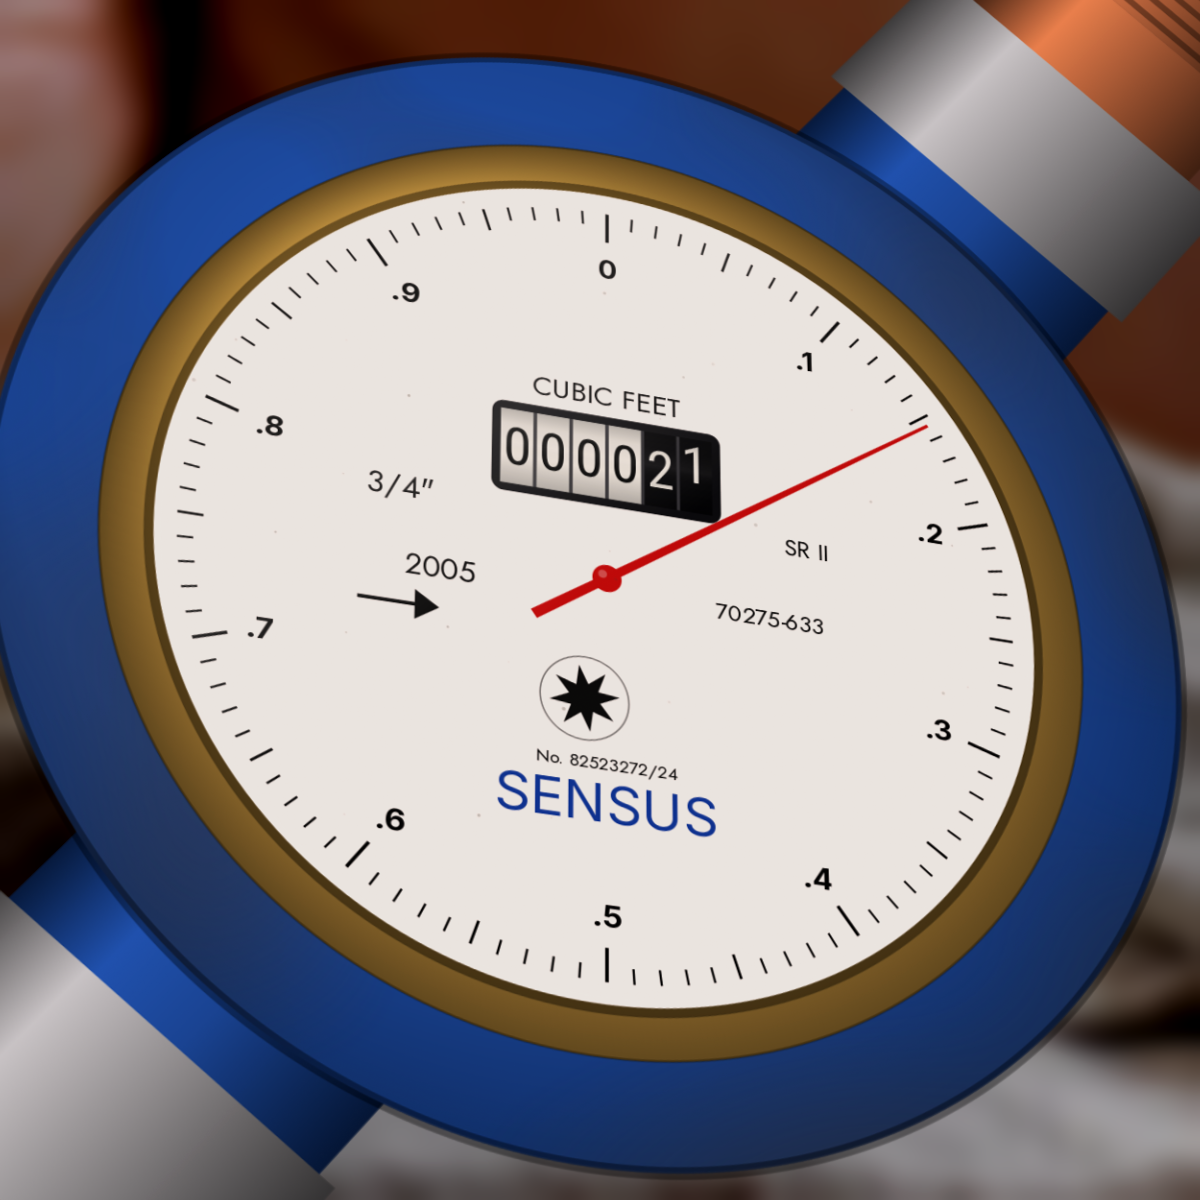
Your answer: 21.15; ft³
